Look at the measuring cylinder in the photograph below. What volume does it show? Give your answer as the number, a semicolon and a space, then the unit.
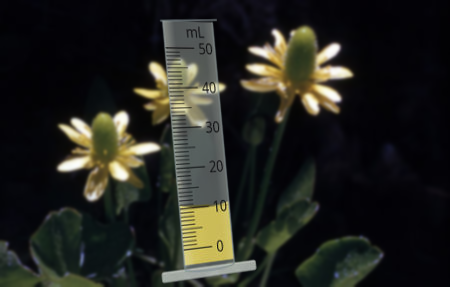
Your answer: 10; mL
